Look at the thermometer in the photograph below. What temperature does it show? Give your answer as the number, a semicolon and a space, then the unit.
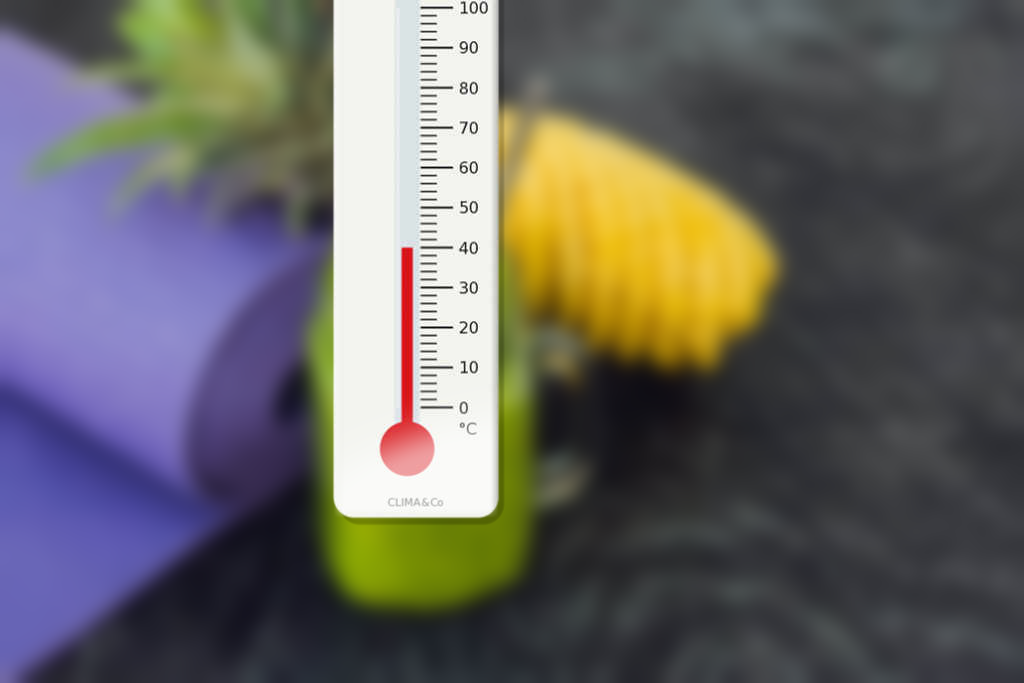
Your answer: 40; °C
